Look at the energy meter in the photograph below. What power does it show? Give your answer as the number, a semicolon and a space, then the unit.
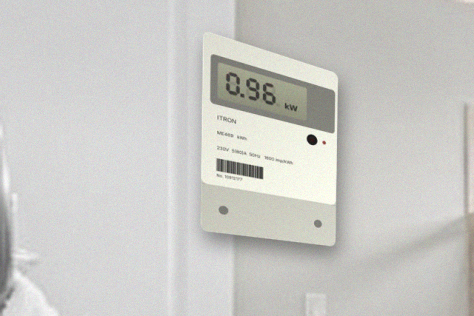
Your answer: 0.96; kW
